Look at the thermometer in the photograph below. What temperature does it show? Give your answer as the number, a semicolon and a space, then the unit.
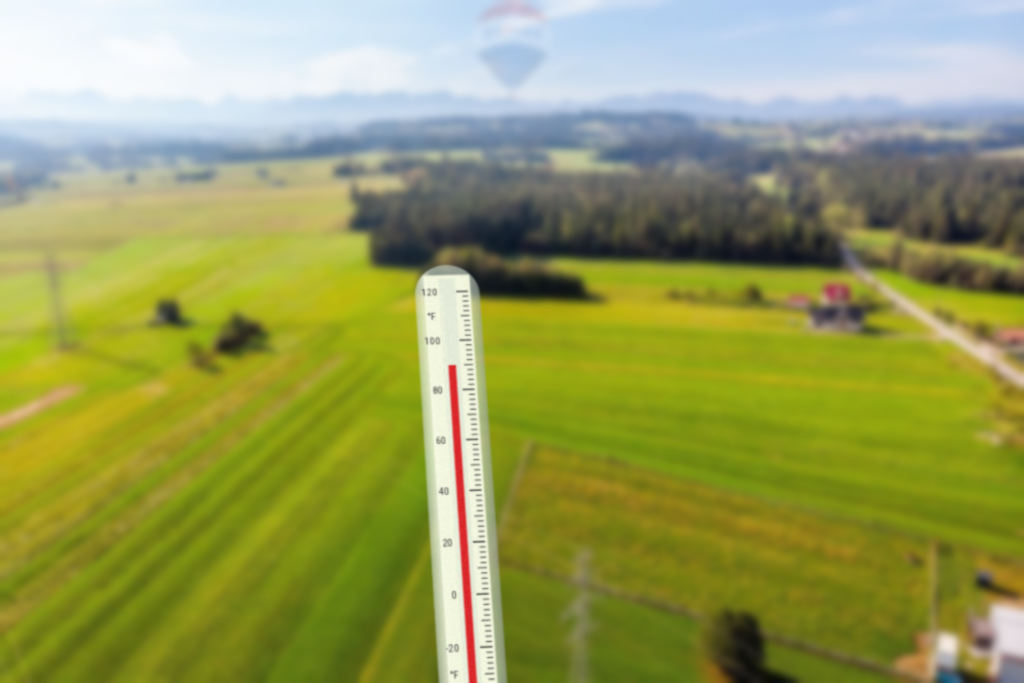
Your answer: 90; °F
